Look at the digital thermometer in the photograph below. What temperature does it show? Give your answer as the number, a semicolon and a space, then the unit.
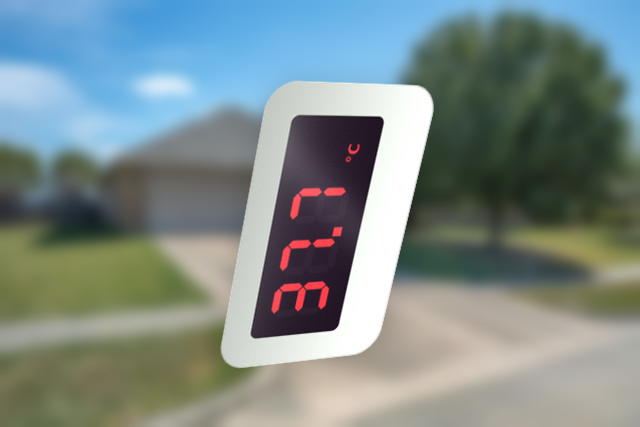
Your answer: 37.7; °C
